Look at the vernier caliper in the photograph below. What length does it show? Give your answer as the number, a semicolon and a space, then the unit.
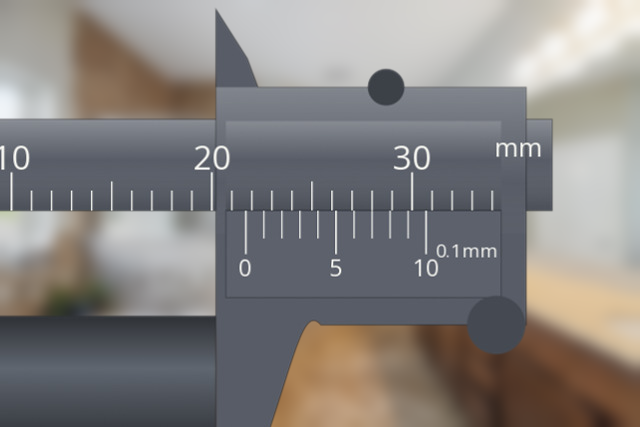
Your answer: 21.7; mm
